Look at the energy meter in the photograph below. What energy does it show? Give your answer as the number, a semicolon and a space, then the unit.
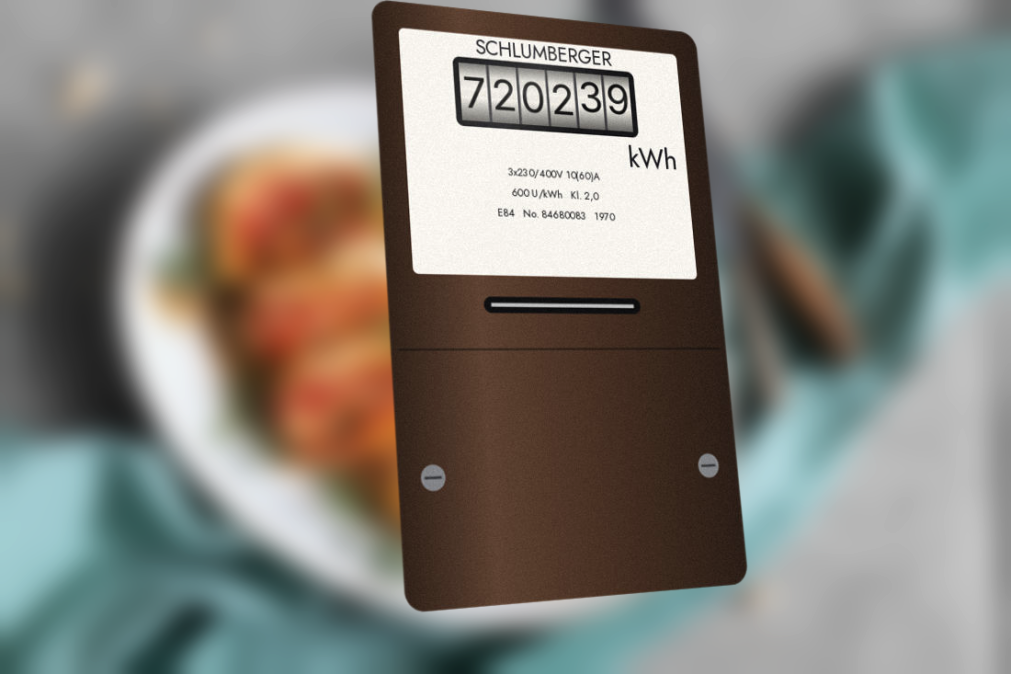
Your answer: 720239; kWh
